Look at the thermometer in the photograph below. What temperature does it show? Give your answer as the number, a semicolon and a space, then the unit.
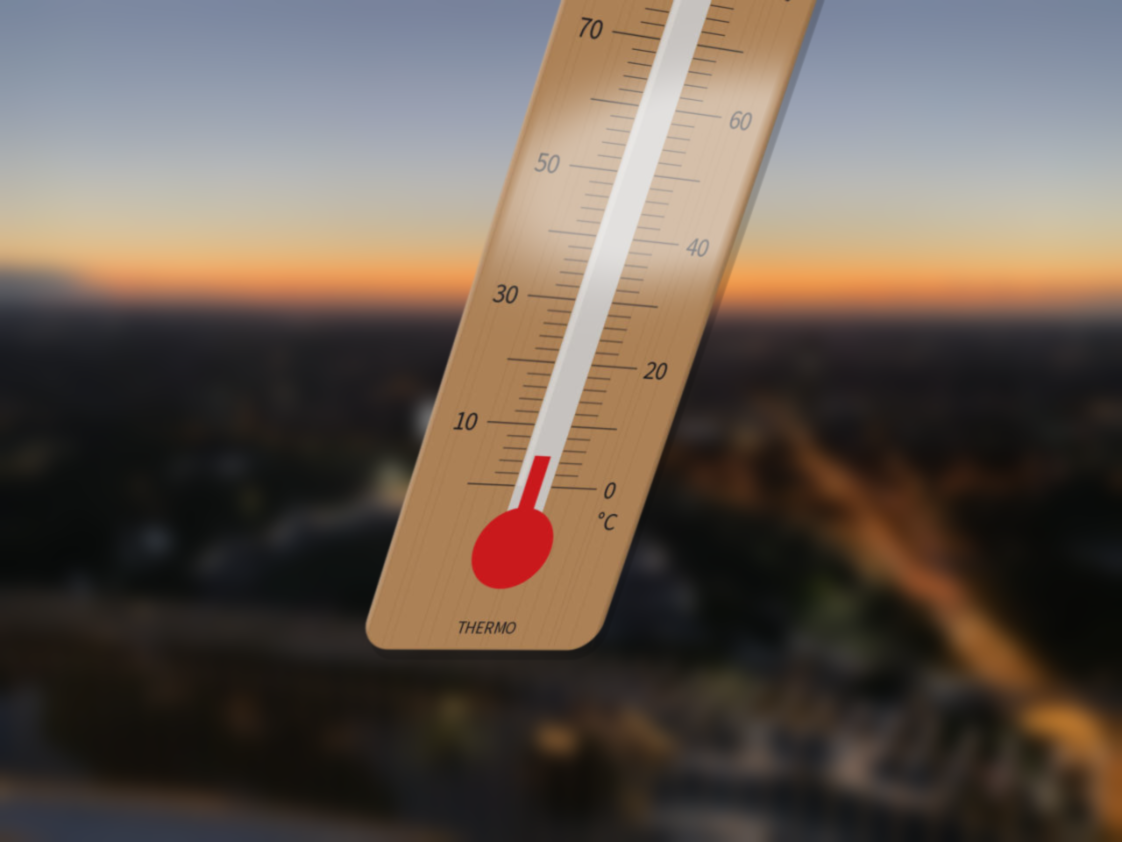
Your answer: 5; °C
